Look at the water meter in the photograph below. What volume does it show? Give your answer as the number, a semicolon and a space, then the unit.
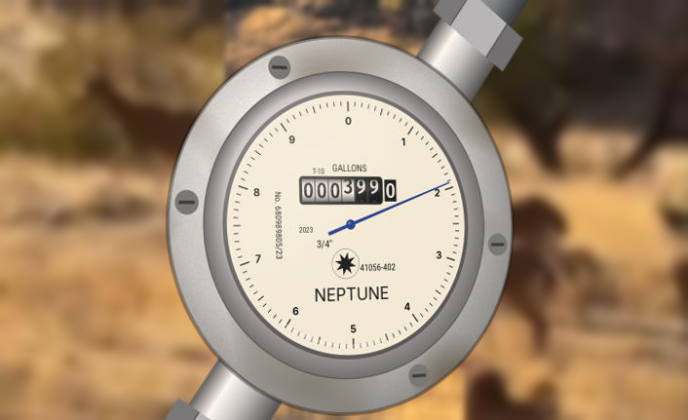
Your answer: 3991.9; gal
